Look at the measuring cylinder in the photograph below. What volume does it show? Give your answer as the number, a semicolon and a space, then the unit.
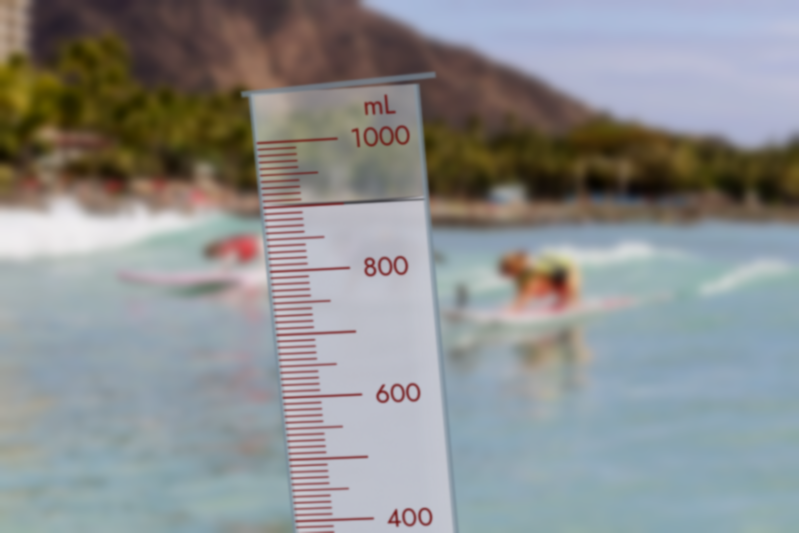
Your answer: 900; mL
